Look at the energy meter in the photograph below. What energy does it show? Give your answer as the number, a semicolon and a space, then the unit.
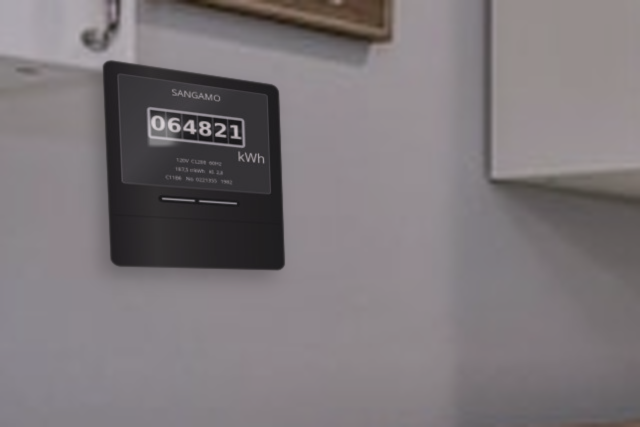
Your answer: 64821; kWh
